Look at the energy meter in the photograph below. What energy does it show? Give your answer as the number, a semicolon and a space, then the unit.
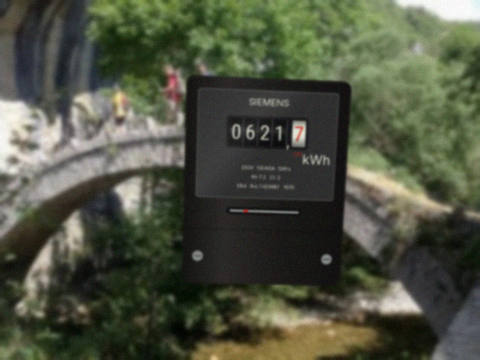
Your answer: 621.7; kWh
